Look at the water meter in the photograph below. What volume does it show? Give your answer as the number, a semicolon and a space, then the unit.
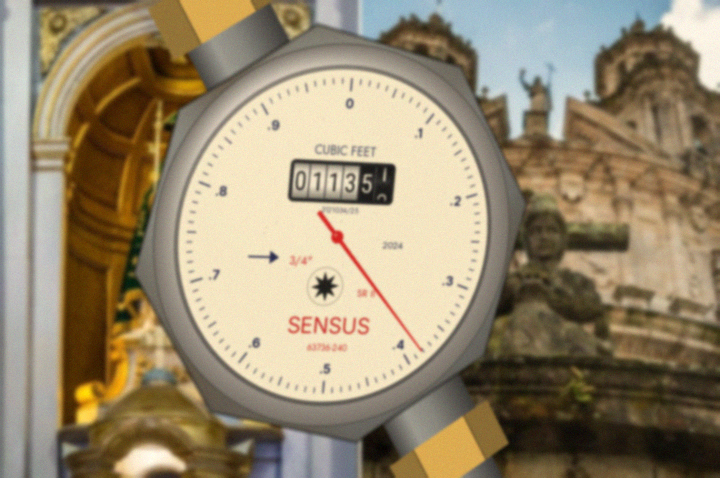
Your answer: 11351.38; ft³
